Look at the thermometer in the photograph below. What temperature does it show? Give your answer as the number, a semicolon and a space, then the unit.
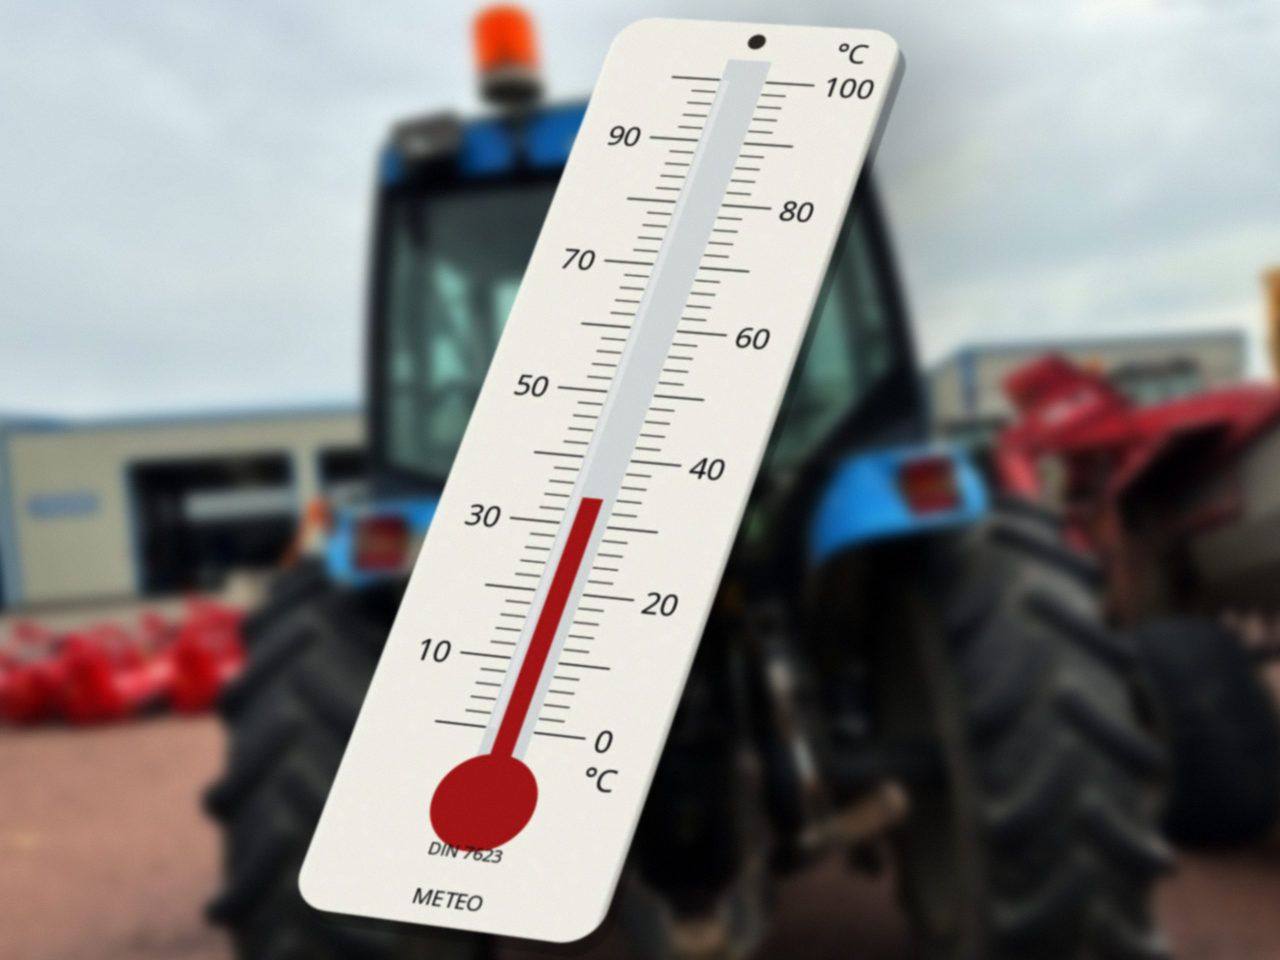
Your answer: 34; °C
